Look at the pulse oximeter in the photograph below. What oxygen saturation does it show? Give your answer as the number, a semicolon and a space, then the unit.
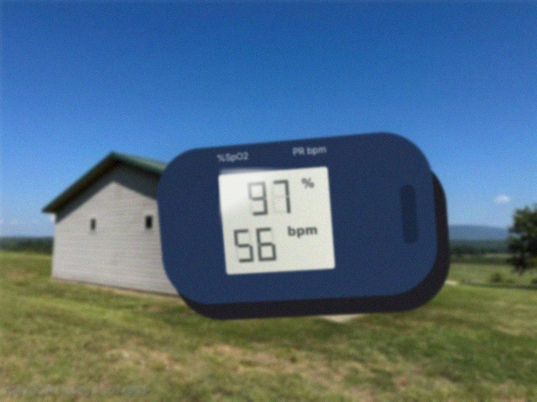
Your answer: 97; %
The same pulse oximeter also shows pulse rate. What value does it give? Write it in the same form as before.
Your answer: 56; bpm
